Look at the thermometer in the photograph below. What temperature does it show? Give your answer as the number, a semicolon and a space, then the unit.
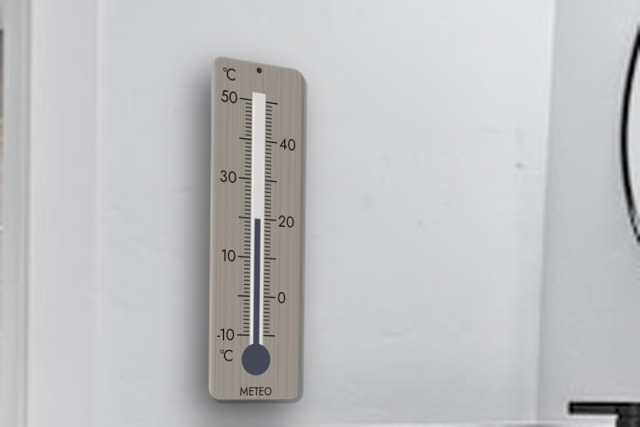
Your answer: 20; °C
